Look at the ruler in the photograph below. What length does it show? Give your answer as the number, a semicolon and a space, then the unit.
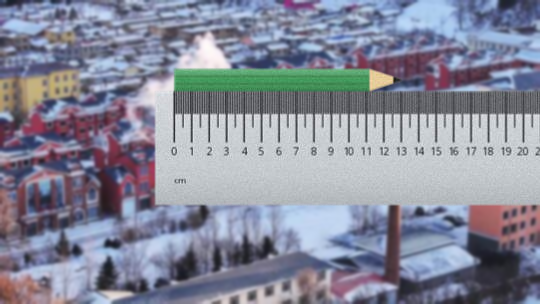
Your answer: 13; cm
